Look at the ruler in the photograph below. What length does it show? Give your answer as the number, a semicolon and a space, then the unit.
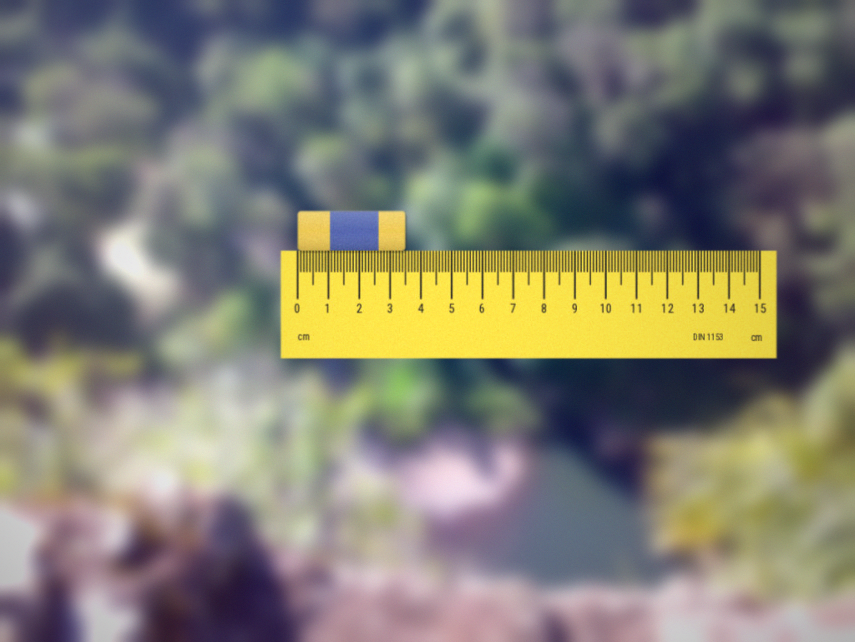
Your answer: 3.5; cm
